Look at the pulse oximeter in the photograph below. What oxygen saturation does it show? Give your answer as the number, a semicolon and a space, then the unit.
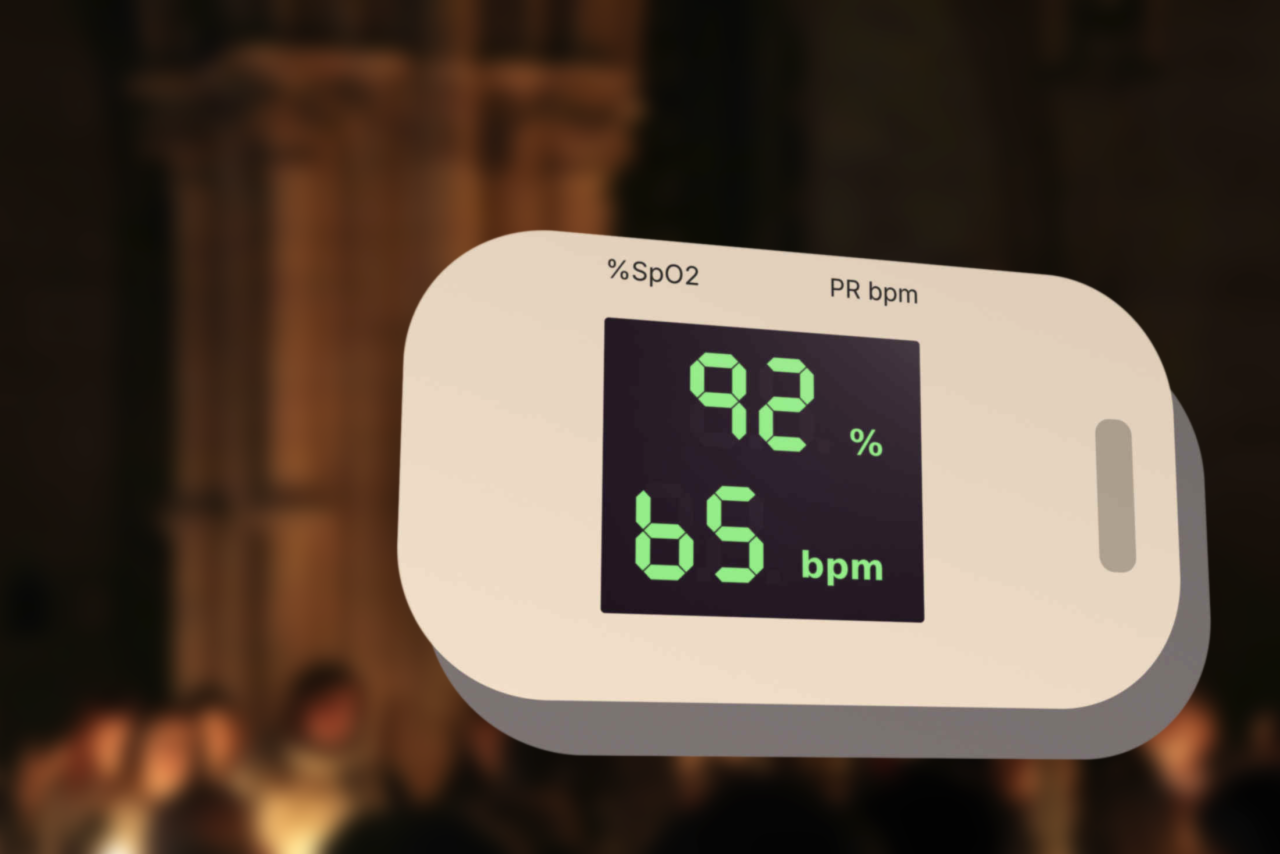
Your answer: 92; %
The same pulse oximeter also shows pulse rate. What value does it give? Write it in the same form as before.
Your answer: 65; bpm
